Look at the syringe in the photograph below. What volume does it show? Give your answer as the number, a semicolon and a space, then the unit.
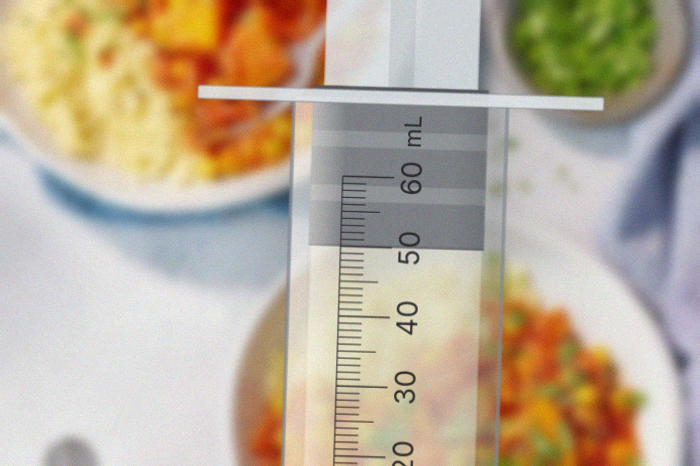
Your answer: 50; mL
